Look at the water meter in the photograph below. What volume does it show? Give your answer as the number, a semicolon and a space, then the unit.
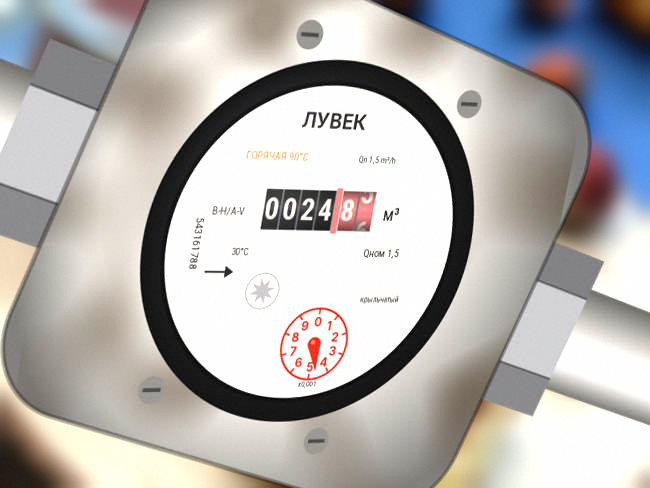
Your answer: 24.854; m³
